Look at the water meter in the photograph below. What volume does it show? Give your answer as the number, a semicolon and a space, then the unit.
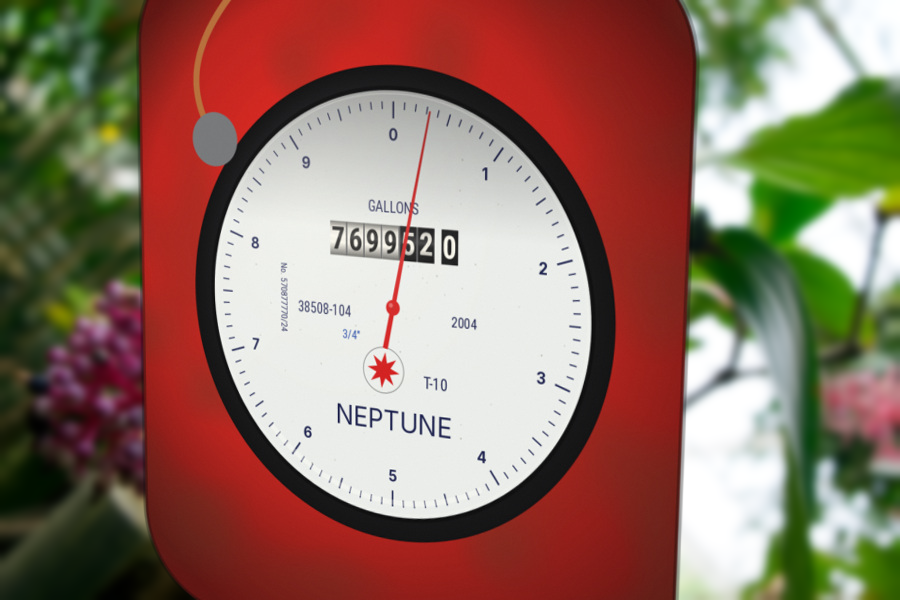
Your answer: 7699520.3; gal
